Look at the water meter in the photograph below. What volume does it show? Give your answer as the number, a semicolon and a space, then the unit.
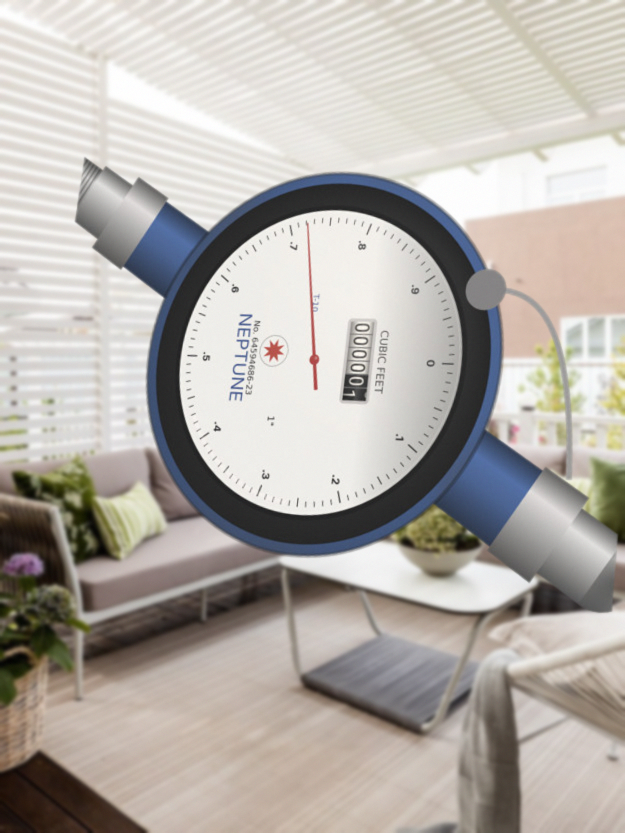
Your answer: 0.72; ft³
